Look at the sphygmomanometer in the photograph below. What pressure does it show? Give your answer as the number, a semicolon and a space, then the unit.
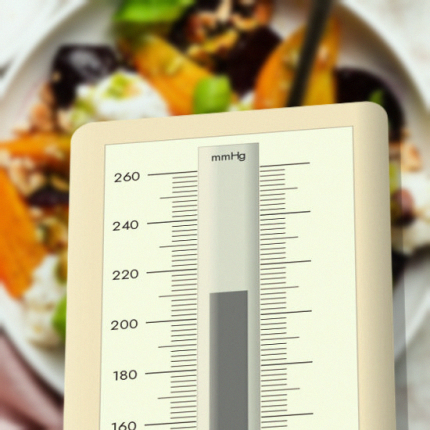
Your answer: 210; mmHg
